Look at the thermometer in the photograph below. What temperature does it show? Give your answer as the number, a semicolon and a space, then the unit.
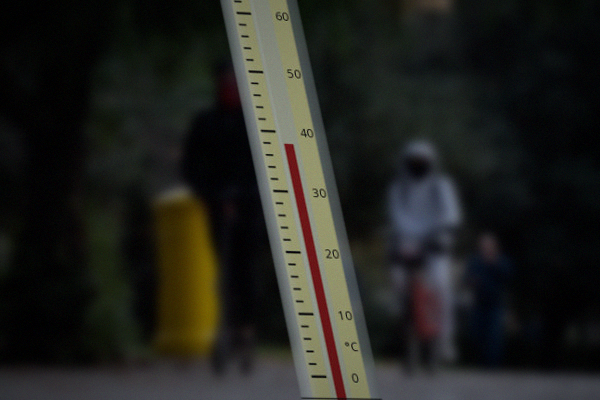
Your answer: 38; °C
